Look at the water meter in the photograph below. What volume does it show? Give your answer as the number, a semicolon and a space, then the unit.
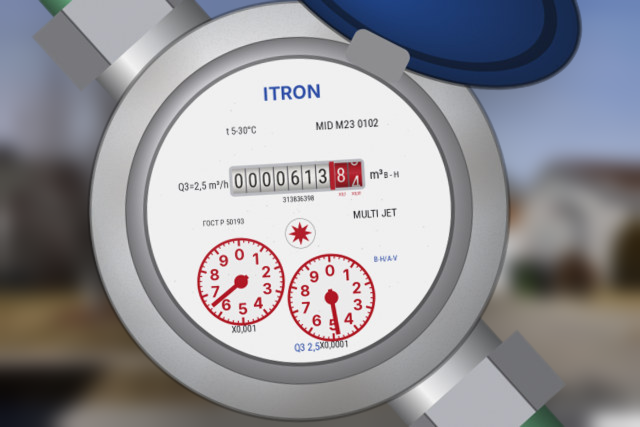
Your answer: 613.8364; m³
